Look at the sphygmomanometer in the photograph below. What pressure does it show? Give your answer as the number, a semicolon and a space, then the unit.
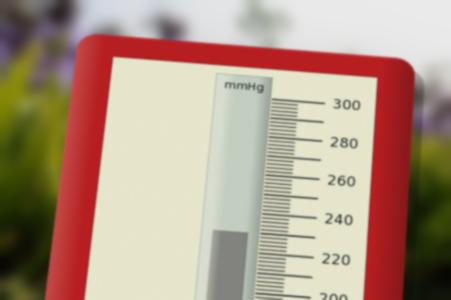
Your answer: 230; mmHg
